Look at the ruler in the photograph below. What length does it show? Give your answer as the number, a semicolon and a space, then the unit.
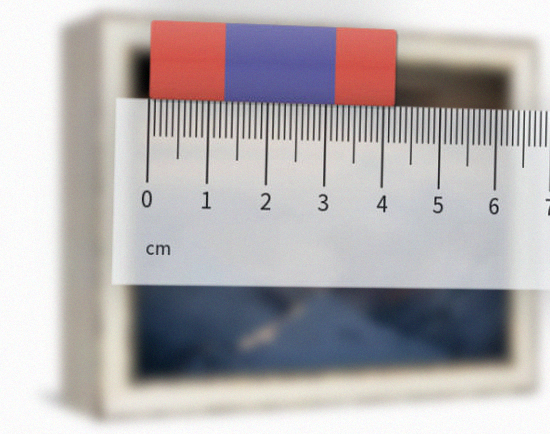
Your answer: 4.2; cm
